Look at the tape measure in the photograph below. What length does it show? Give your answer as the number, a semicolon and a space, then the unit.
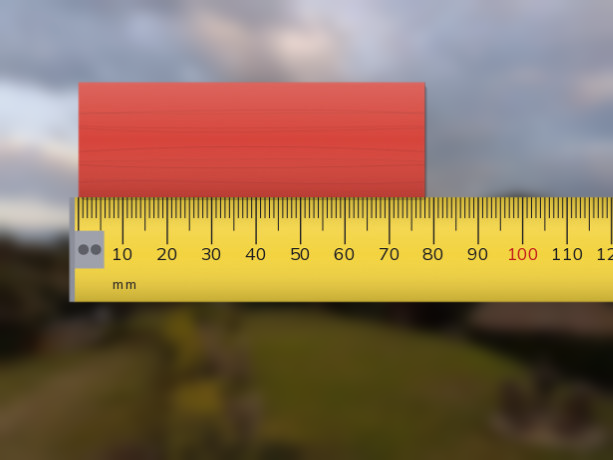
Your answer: 78; mm
